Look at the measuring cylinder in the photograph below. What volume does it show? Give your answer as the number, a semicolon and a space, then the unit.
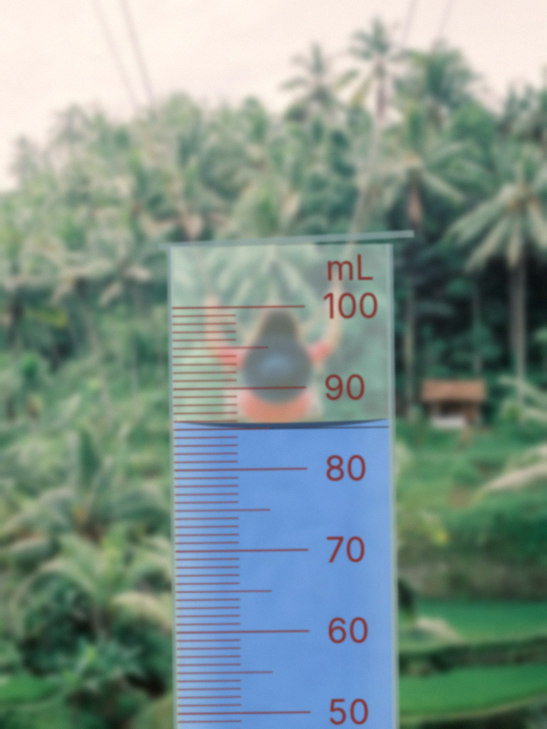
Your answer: 85; mL
